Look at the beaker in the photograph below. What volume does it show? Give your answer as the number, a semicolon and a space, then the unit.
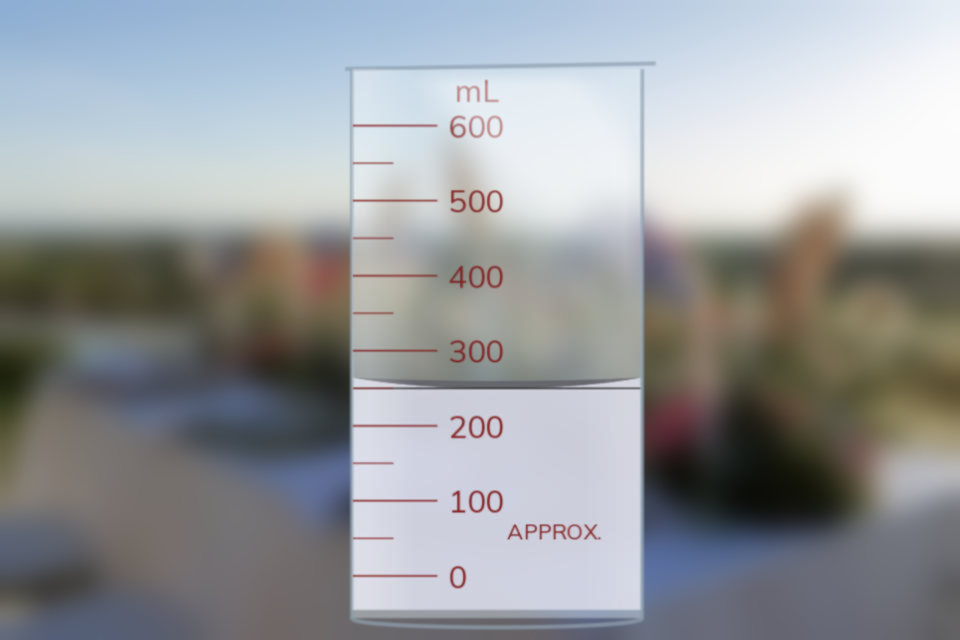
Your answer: 250; mL
